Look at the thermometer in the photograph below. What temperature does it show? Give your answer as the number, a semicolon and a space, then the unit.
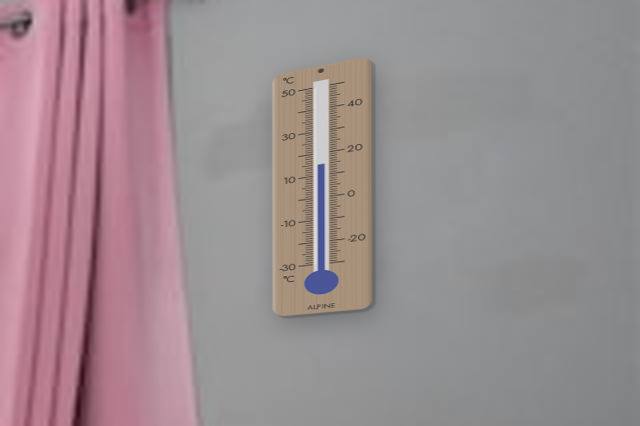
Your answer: 15; °C
